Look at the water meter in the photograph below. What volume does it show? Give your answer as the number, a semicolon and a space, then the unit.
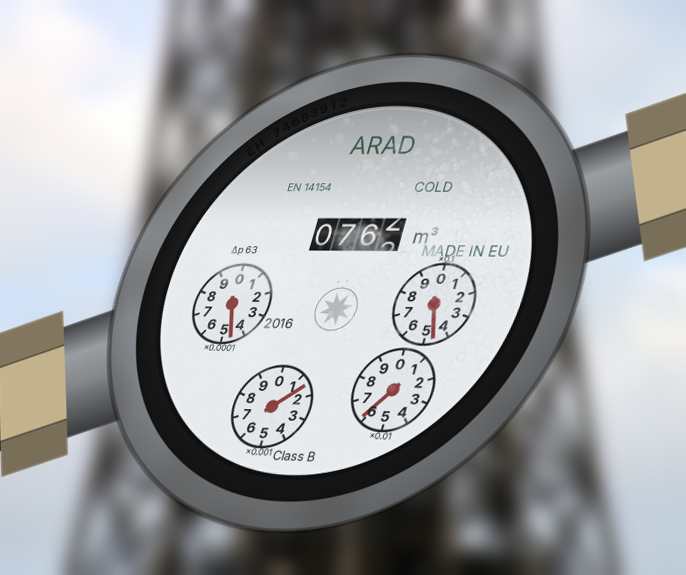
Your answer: 762.4614; m³
